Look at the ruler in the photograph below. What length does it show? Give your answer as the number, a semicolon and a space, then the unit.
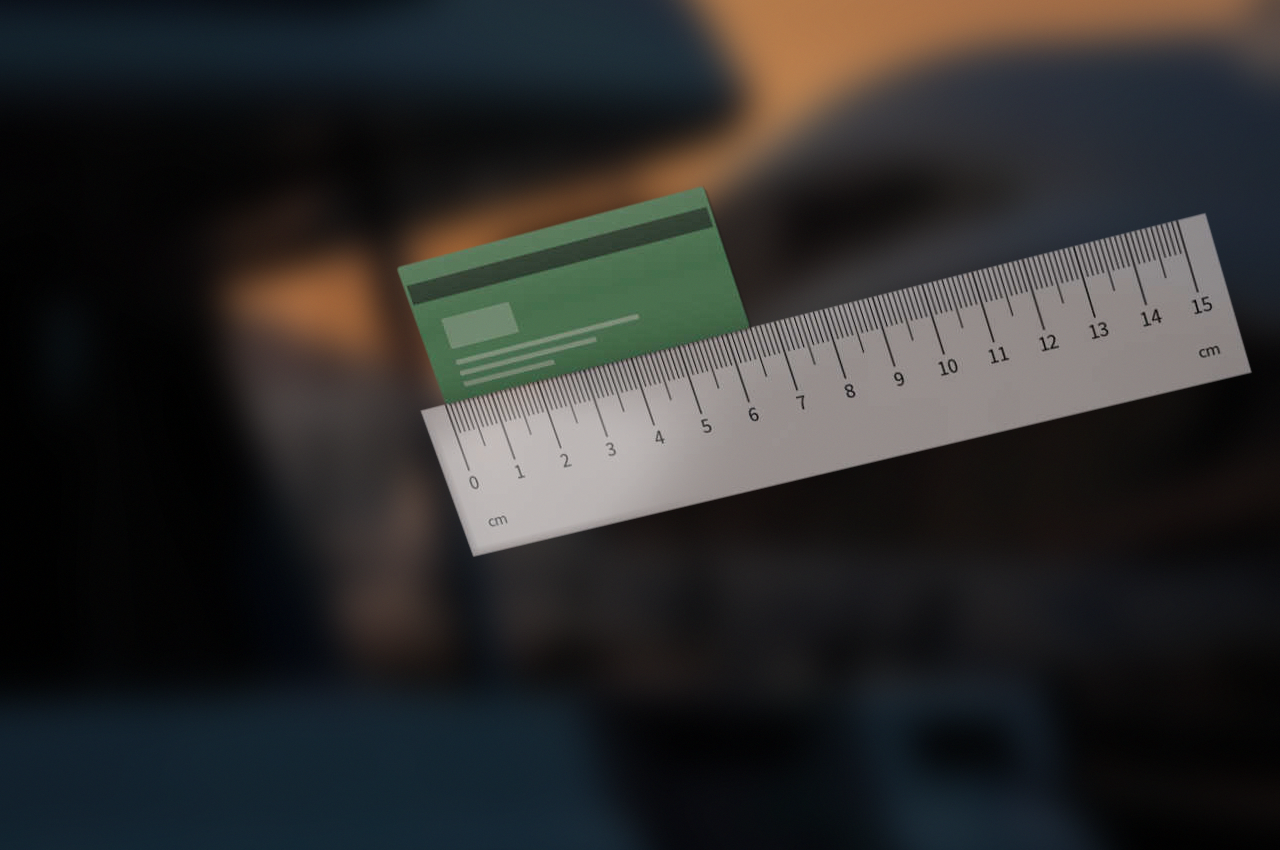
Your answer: 6.5; cm
